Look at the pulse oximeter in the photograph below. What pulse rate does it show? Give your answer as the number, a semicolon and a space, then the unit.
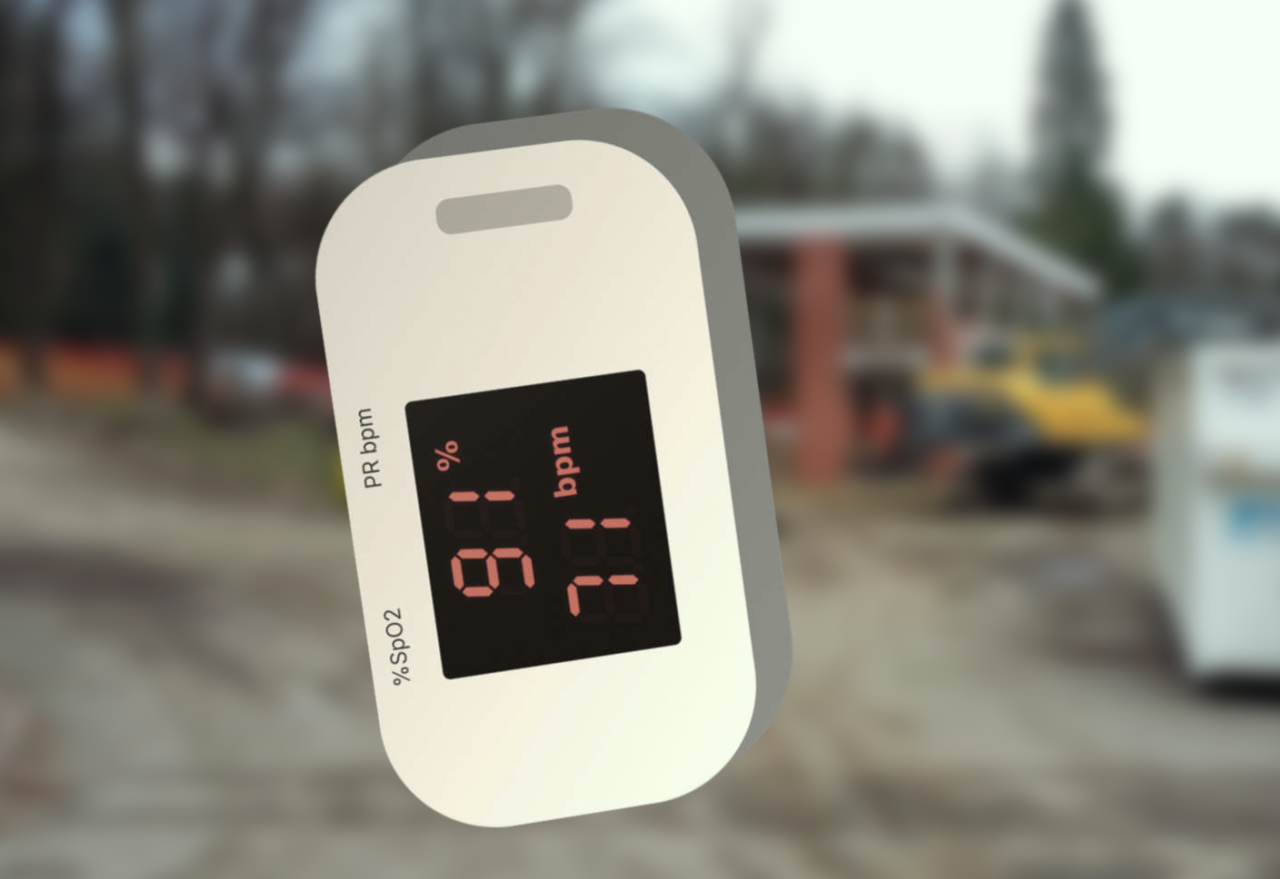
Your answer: 71; bpm
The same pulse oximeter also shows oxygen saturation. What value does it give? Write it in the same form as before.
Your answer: 91; %
